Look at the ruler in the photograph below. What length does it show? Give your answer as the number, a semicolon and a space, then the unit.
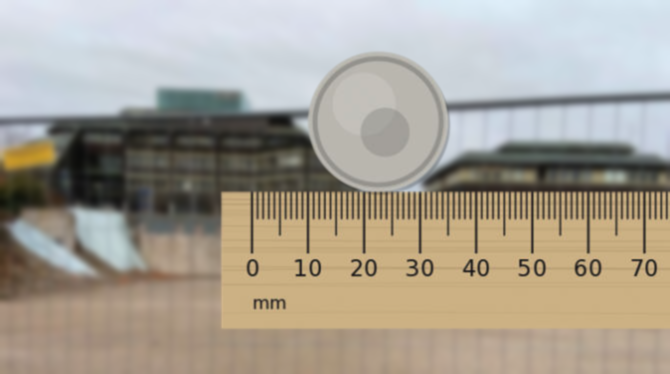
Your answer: 25; mm
